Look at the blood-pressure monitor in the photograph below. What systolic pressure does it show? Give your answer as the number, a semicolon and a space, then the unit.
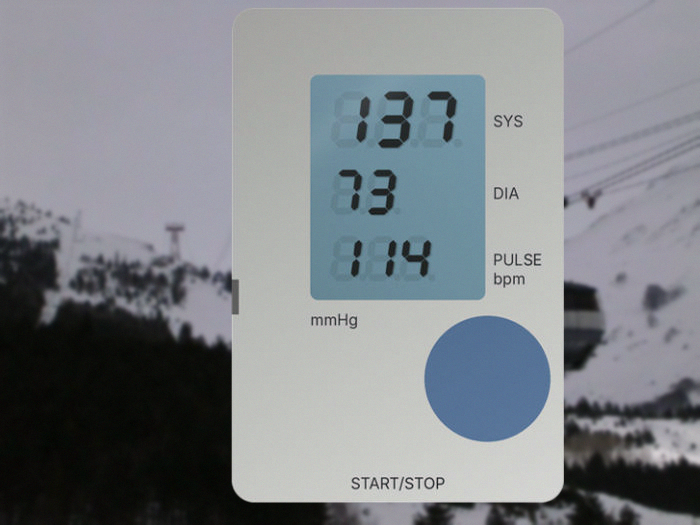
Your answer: 137; mmHg
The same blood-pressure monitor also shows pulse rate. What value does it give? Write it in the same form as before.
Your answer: 114; bpm
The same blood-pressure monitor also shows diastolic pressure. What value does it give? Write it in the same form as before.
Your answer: 73; mmHg
